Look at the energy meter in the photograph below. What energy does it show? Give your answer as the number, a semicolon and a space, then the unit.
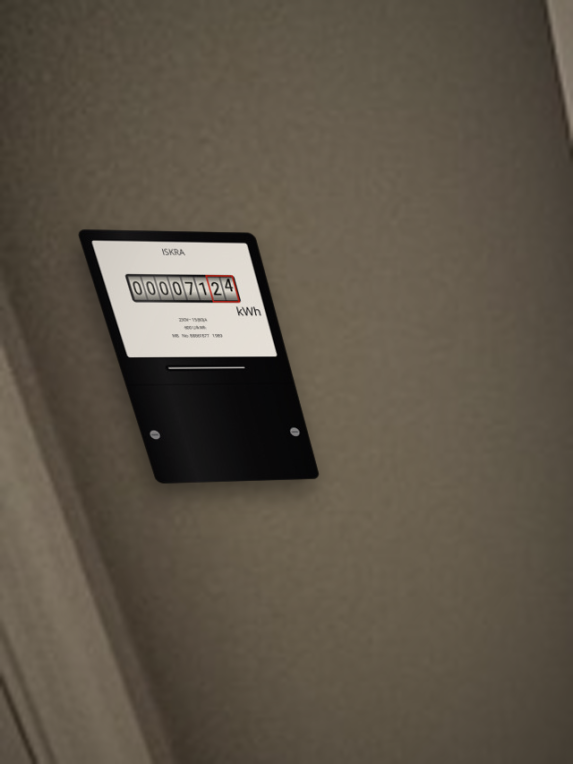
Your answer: 71.24; kWh
